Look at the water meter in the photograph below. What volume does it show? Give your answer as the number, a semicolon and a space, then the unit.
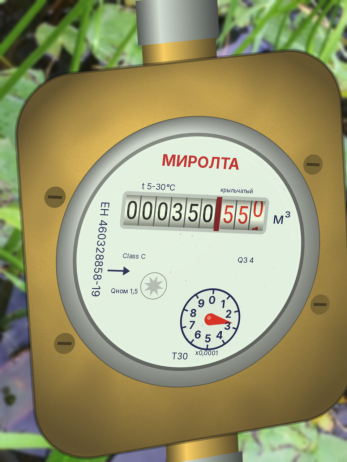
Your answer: 350.5502; m³
